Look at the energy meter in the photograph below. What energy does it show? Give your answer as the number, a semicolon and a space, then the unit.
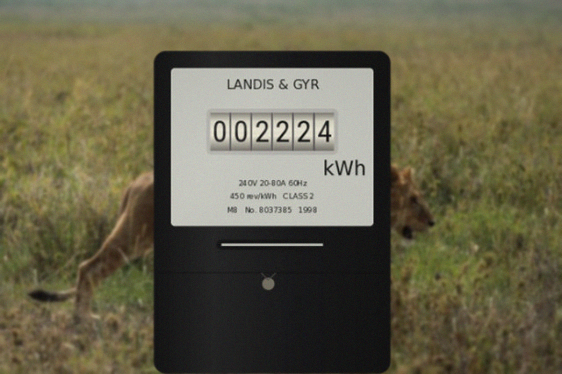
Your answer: 2224; kWh
